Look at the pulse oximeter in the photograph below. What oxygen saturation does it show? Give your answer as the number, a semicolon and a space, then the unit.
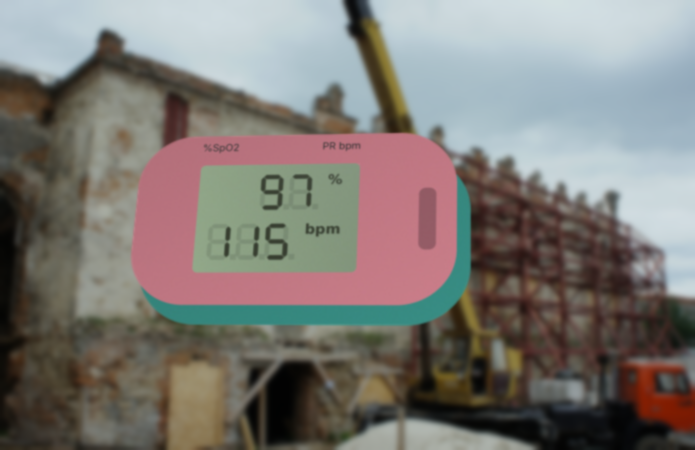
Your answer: 97; %
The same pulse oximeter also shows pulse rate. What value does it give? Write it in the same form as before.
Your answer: 115; bpm
